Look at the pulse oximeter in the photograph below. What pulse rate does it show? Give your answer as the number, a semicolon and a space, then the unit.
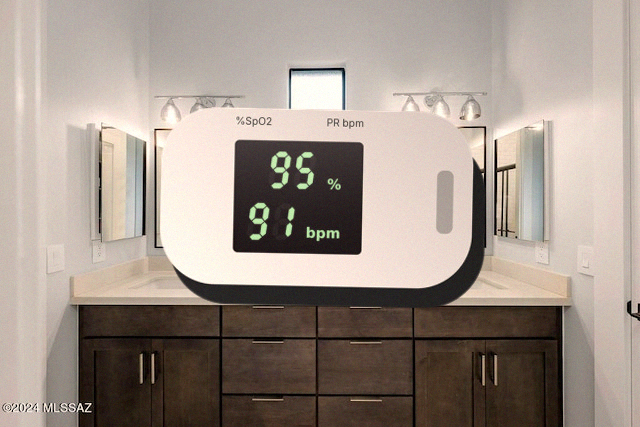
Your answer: 91; bpm
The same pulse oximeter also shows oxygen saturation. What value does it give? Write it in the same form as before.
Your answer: 95; %
